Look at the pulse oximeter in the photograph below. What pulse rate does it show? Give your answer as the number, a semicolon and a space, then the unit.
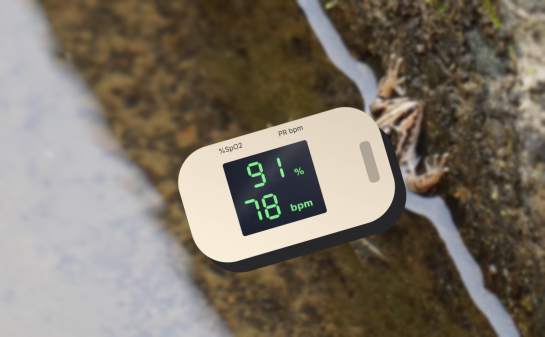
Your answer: 78; bpm
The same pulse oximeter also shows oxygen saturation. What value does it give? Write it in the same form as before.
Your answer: 91; %
